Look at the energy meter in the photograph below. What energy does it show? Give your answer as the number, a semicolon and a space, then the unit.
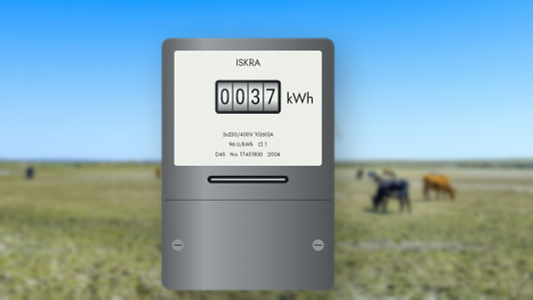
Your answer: 37; kWh
